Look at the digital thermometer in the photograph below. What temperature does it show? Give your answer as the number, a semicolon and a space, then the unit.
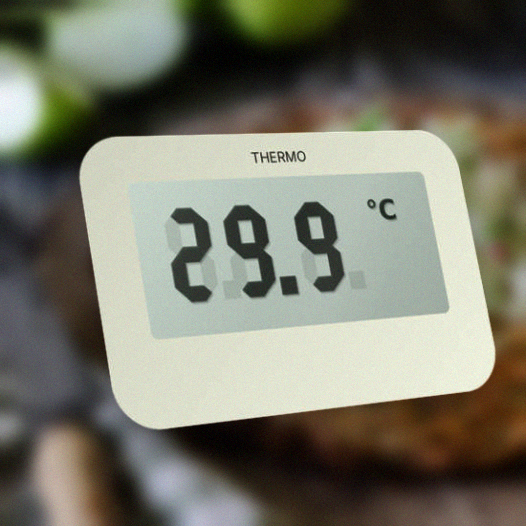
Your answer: 29.9; °C
